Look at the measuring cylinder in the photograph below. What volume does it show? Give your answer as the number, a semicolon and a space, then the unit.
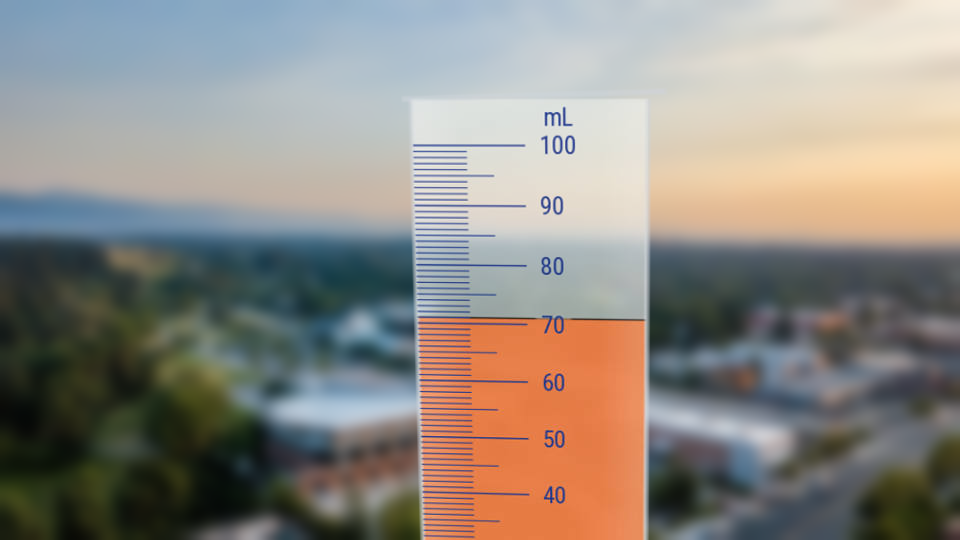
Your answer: 71; mL
